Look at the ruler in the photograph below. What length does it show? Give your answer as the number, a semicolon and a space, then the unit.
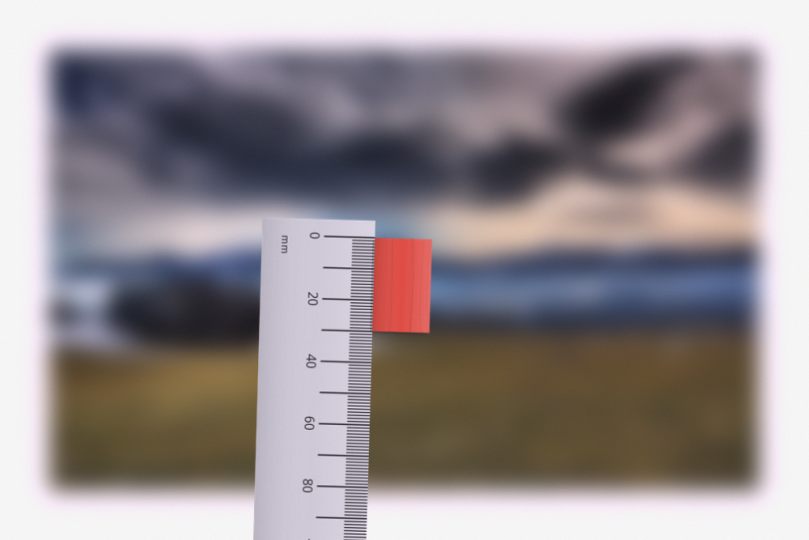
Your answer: 30; mm
